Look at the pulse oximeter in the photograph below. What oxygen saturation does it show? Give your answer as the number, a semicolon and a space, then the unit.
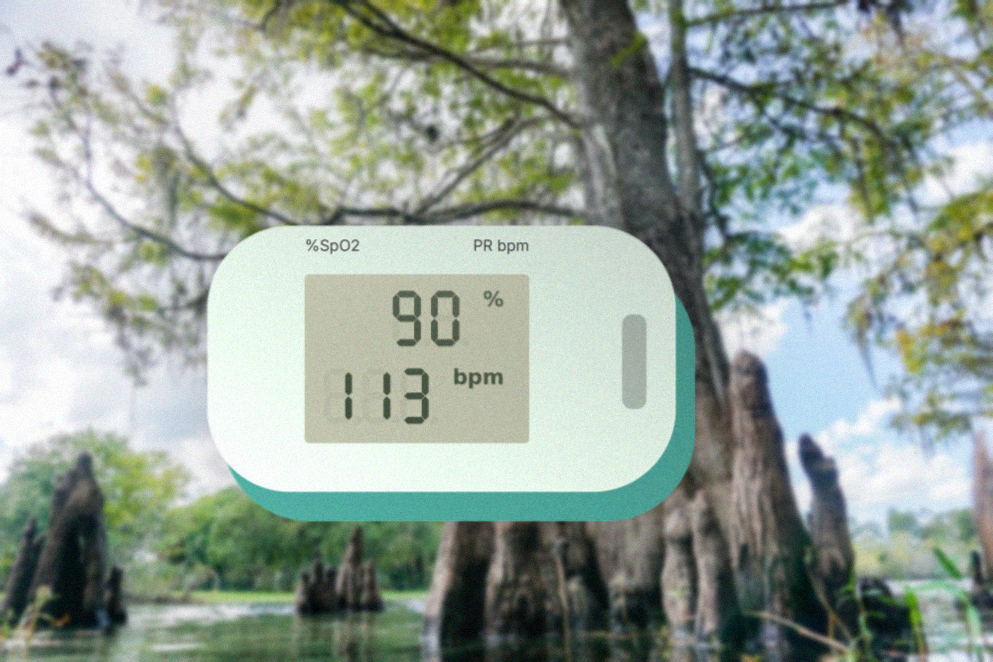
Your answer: 90; %
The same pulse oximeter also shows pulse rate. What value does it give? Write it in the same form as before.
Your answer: 113; bpm
